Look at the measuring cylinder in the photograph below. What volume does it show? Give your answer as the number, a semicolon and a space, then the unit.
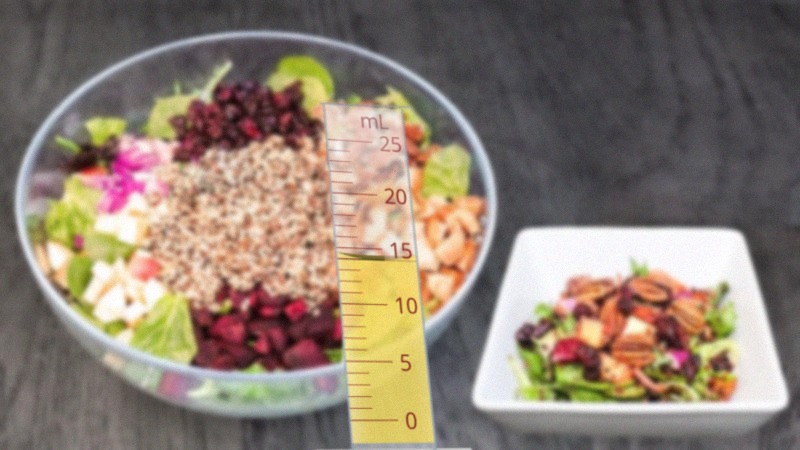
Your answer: 14; mL
